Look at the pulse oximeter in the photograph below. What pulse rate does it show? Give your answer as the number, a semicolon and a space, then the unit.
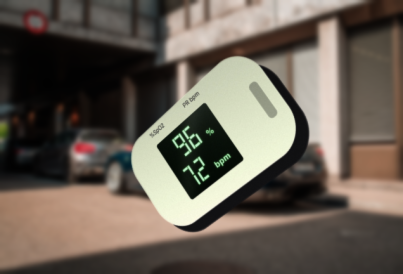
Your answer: 72; bpm
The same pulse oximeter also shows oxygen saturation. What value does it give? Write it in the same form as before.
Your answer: 96; %
